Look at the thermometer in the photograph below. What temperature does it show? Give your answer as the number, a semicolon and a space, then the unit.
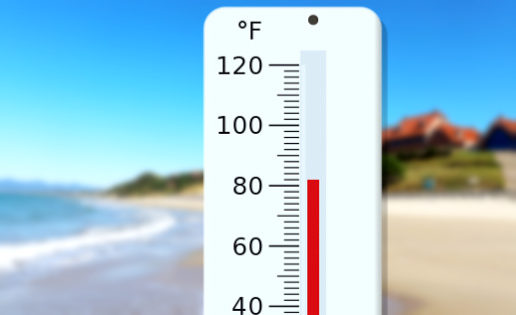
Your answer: 82; °F
